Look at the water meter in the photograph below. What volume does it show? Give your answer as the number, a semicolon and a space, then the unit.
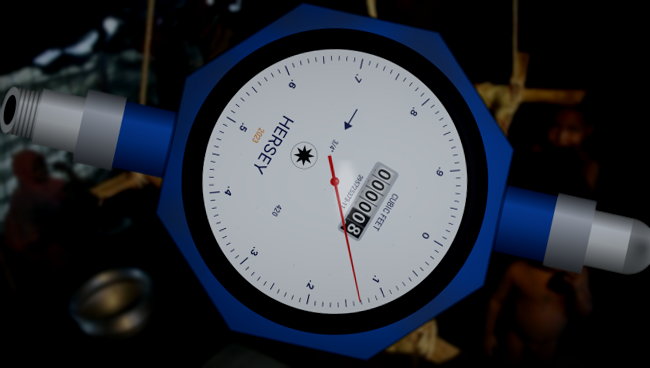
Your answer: 8.13; ft³
